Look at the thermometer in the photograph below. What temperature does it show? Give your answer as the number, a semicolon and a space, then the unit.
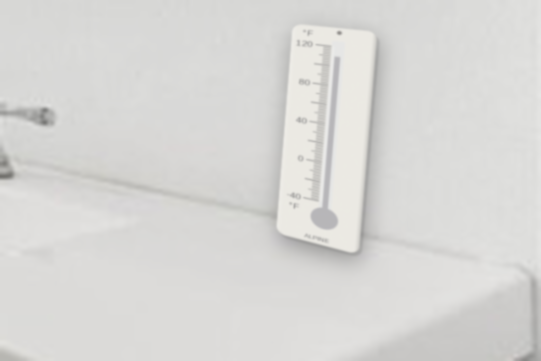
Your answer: 110; °F
